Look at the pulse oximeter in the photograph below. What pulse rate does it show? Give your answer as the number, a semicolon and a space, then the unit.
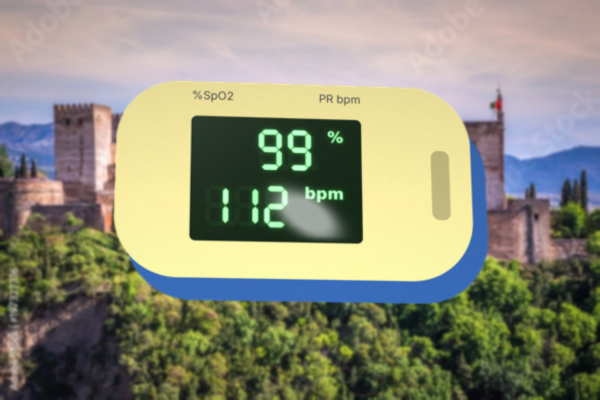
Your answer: 112; bpm
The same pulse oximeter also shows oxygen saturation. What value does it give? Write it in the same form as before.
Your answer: 99; %
